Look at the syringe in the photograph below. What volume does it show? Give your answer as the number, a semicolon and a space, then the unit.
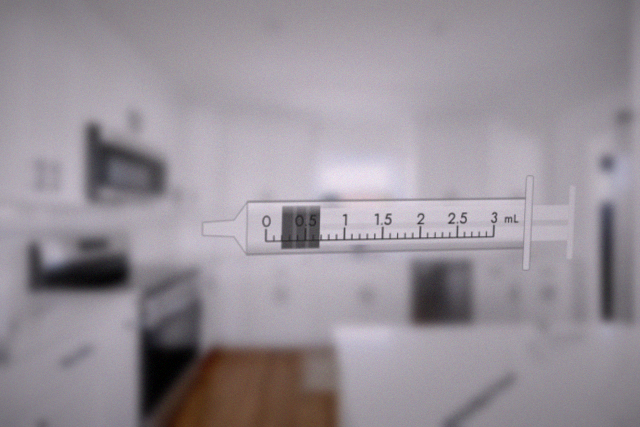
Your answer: 0.2; mL
